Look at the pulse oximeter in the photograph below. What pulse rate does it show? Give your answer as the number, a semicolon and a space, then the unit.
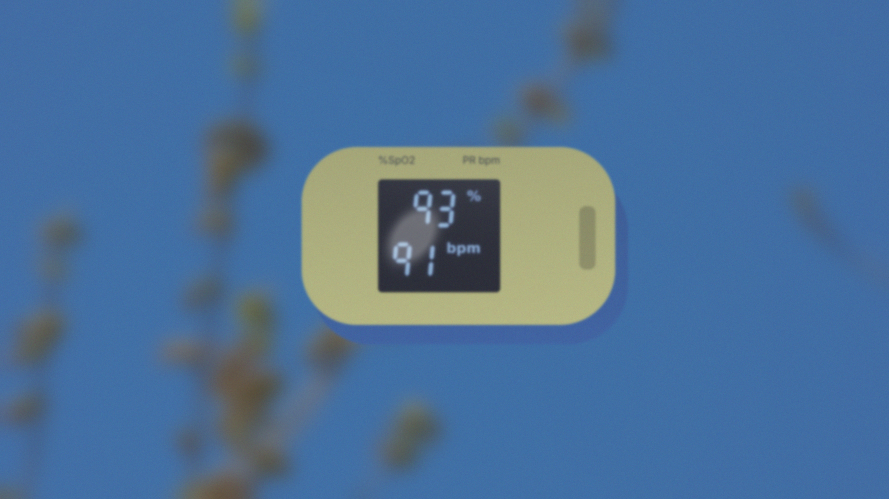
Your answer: 91; bpm
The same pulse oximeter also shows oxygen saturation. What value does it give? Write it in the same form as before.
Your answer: 93; %
